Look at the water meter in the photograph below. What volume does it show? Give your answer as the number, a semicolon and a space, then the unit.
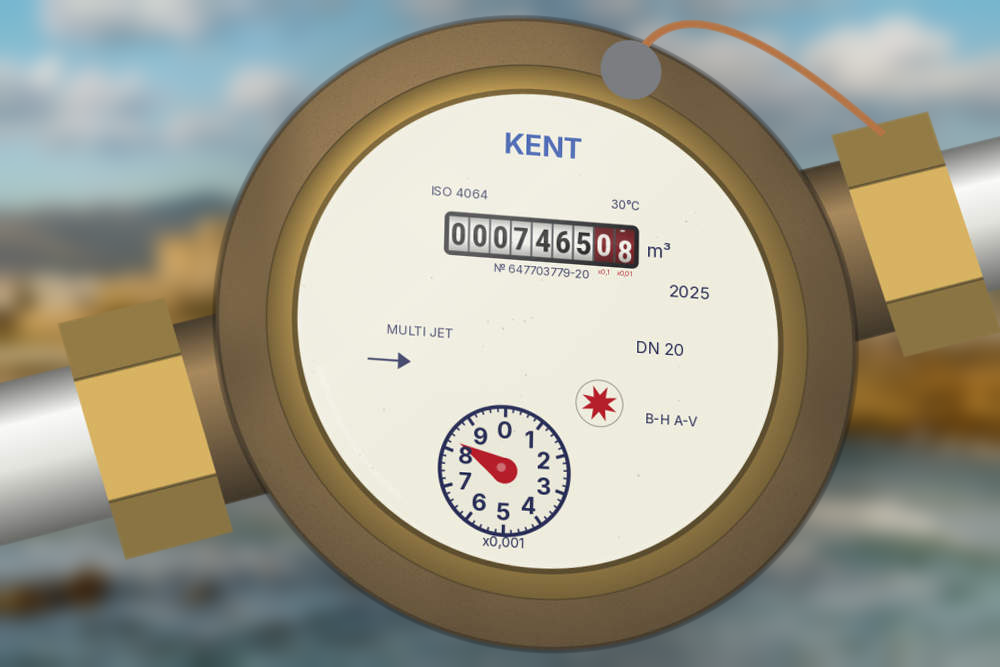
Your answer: 7465.078; m³
